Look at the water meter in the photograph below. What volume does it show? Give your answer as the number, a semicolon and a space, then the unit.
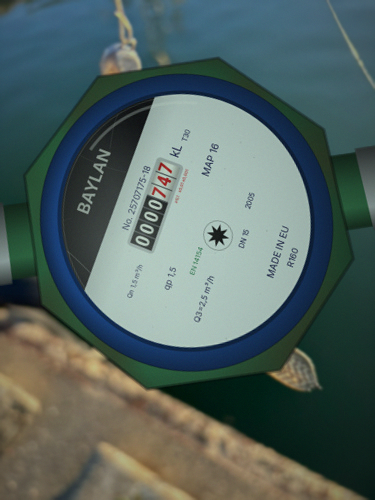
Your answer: 0.747; kL
